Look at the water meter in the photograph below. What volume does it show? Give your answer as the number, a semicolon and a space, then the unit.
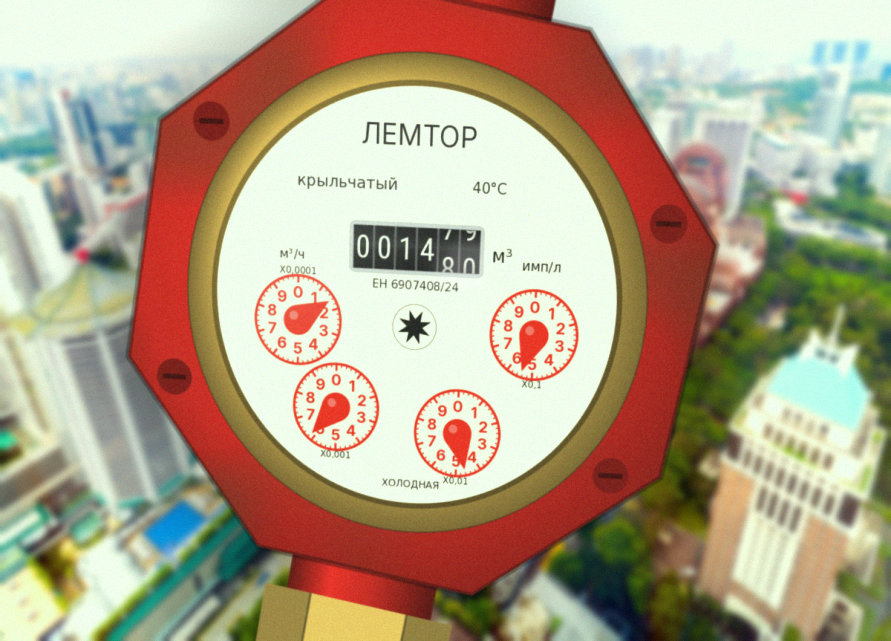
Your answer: 1479.5461; m³
